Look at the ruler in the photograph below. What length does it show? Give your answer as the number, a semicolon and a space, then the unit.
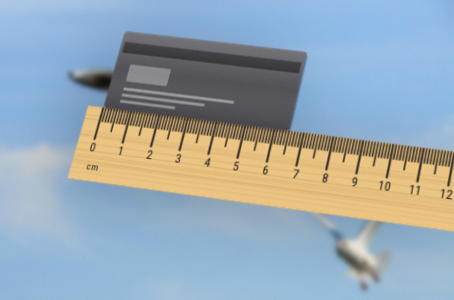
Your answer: 6.5; cm
